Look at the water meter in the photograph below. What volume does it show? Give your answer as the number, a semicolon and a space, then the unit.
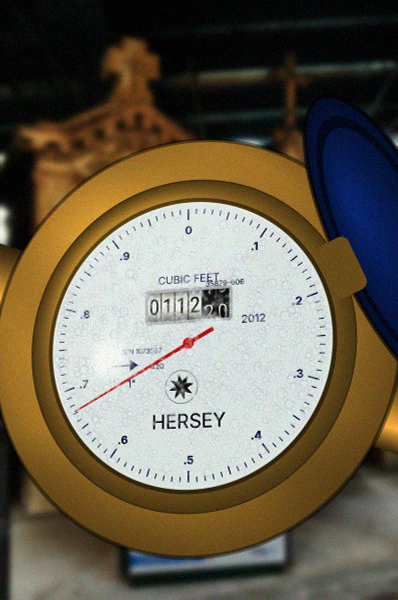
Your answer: 11219.67; ft³
